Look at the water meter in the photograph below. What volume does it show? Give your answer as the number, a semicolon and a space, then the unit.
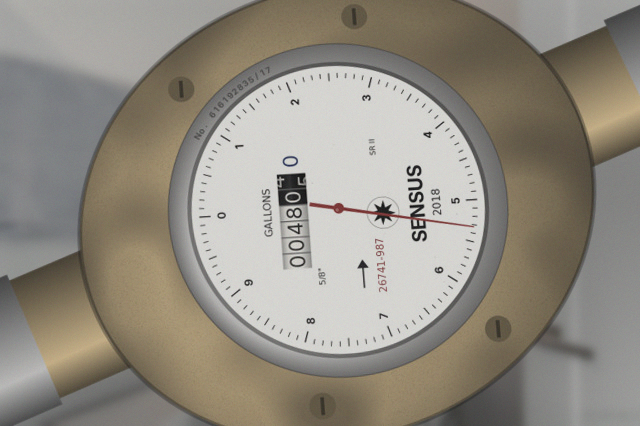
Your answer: 48045.3; gal
